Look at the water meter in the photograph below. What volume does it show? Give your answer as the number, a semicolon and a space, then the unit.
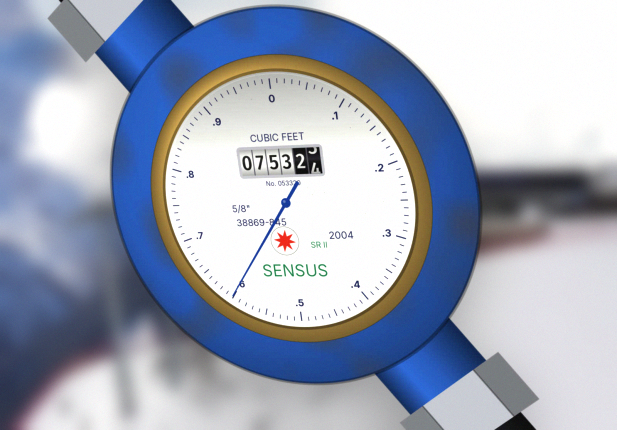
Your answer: 75323.60; ft³
